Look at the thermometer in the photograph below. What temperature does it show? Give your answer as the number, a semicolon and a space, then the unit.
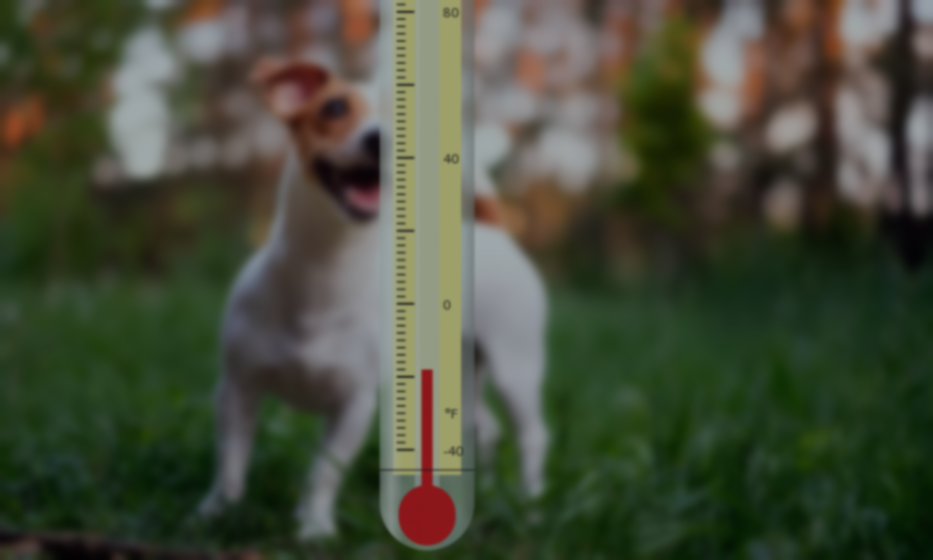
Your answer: -18; °F
